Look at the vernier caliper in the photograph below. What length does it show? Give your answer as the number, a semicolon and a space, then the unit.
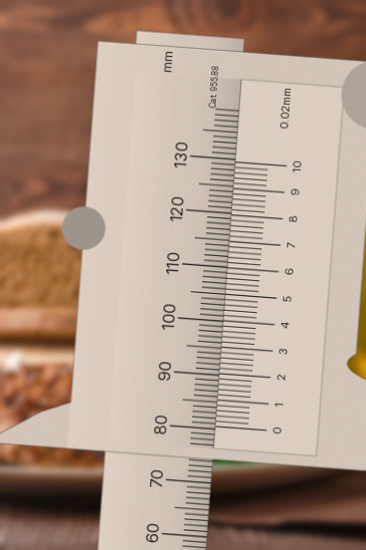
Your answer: 80.5; mm
